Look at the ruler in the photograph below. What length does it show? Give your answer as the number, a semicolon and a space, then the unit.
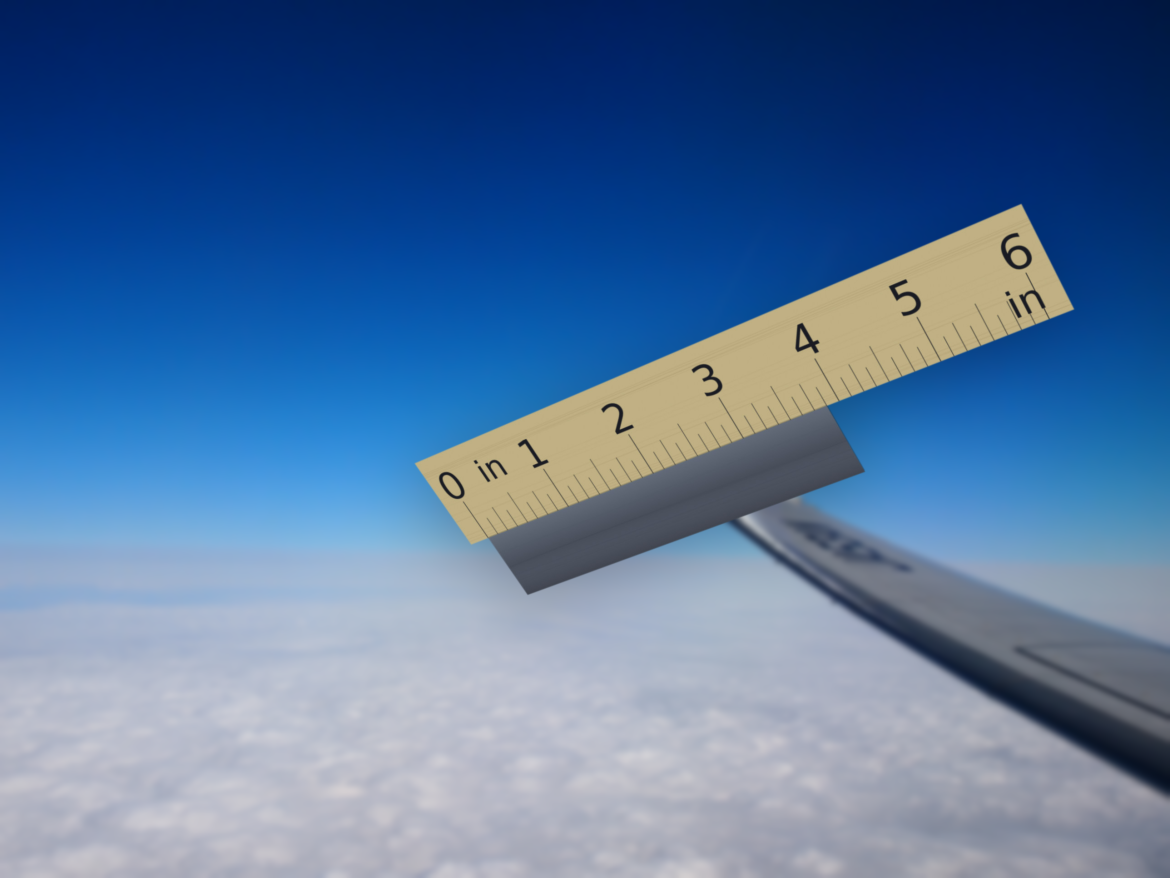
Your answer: 3.875; in
